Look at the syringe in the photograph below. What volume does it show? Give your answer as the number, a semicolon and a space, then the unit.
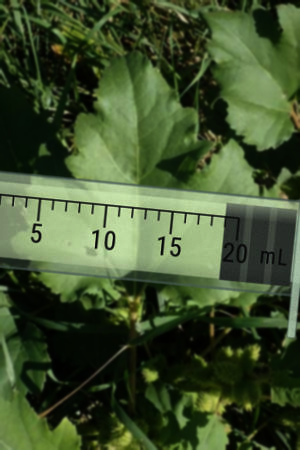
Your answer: 19; mL
